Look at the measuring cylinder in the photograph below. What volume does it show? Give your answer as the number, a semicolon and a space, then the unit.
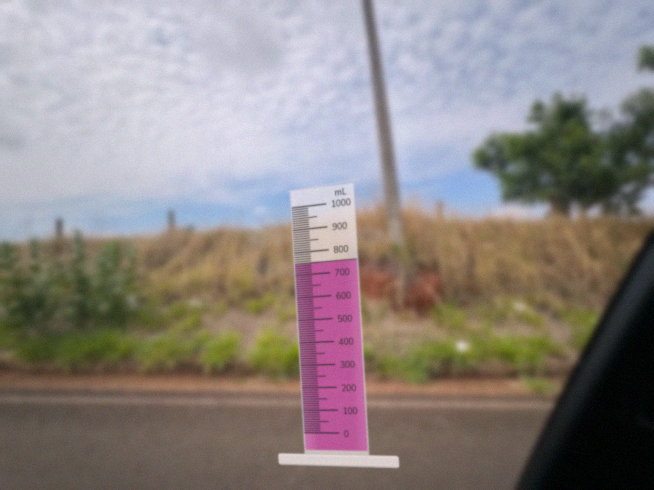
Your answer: 750; mL
